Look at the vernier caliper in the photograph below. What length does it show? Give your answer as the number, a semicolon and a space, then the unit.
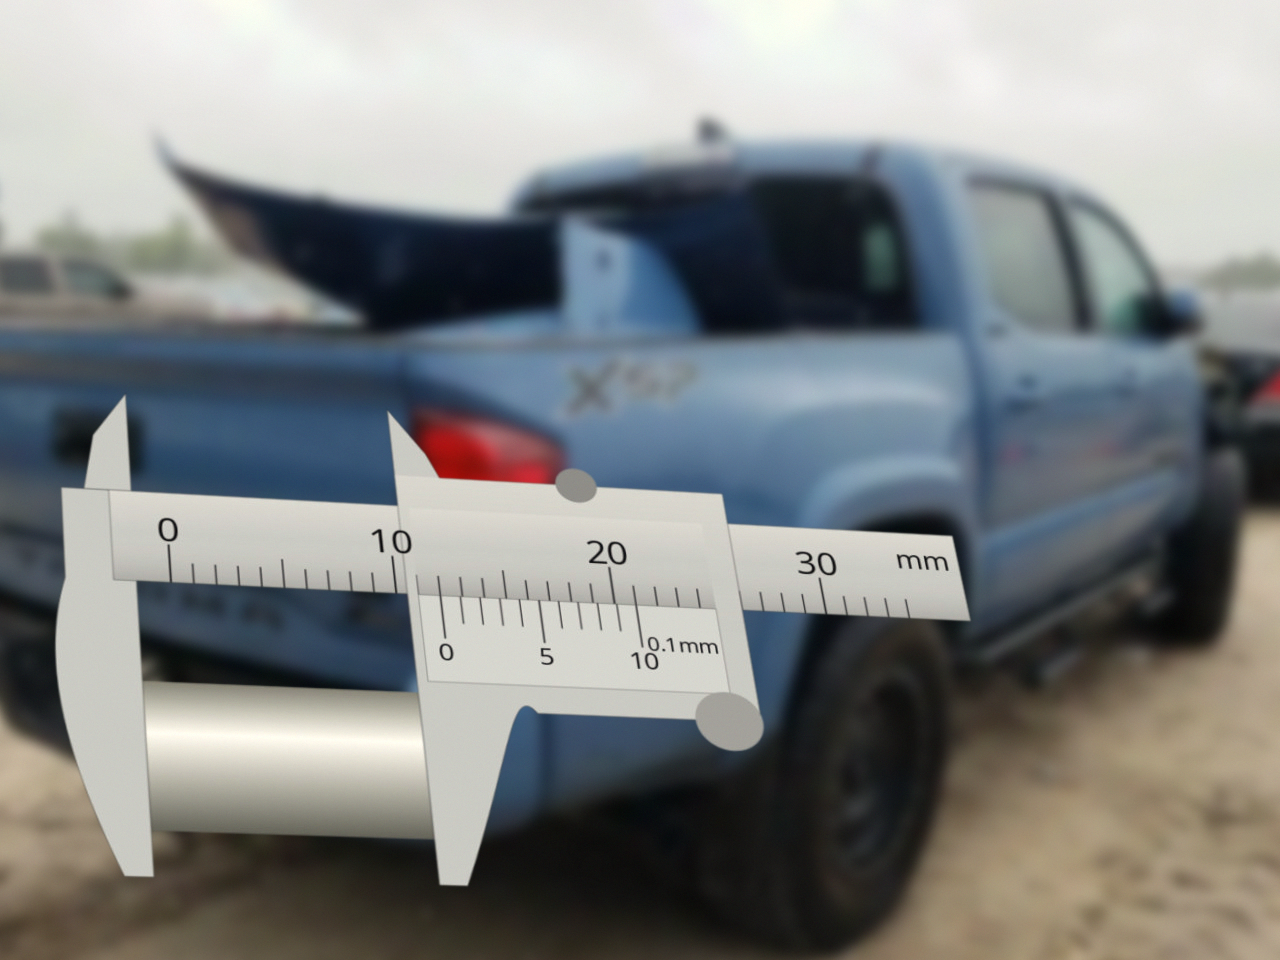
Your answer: 12.0; mm
